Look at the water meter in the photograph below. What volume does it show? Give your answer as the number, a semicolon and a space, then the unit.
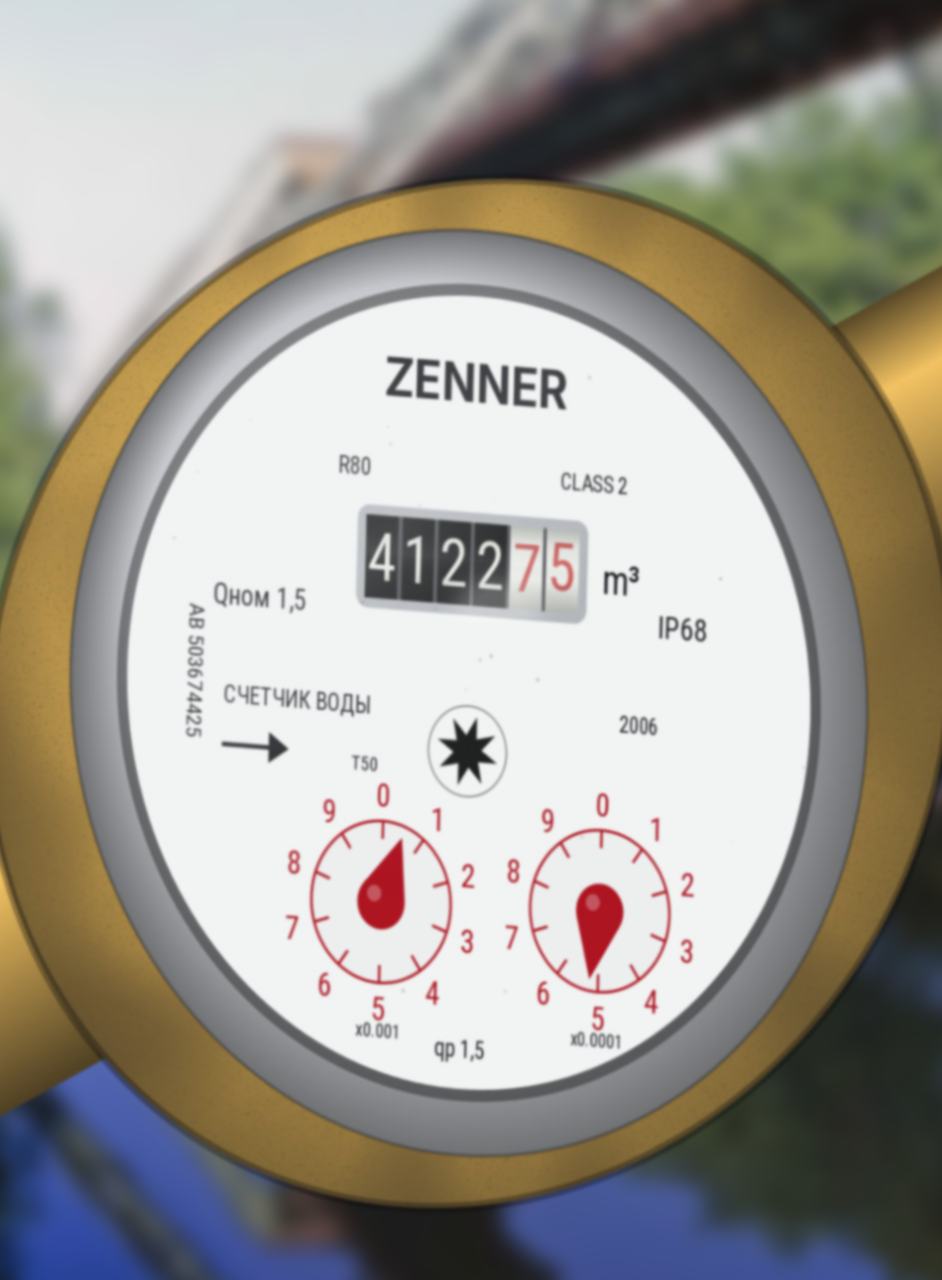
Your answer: 4122.7505; m³
